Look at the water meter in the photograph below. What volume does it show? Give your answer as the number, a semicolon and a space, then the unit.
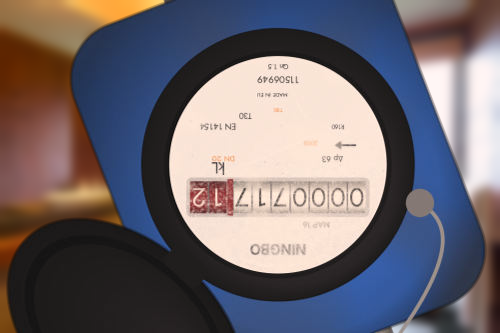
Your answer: 717.12; kL
